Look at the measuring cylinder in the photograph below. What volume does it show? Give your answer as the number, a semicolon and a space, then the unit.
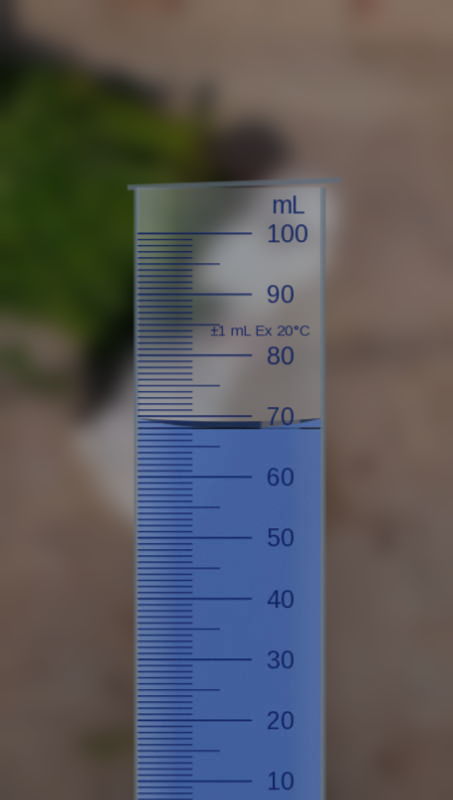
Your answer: 68; mL
